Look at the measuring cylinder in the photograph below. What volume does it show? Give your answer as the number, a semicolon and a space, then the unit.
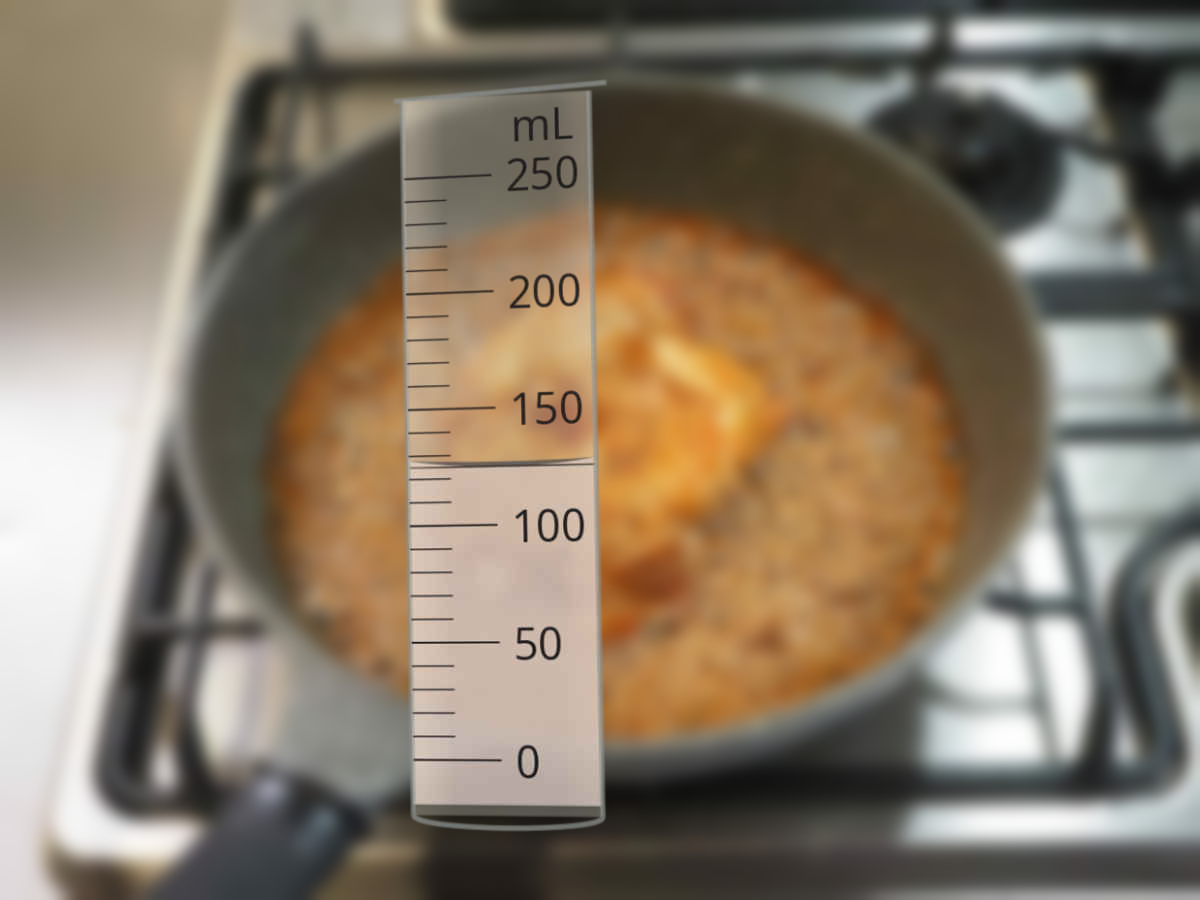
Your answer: 125; mL
